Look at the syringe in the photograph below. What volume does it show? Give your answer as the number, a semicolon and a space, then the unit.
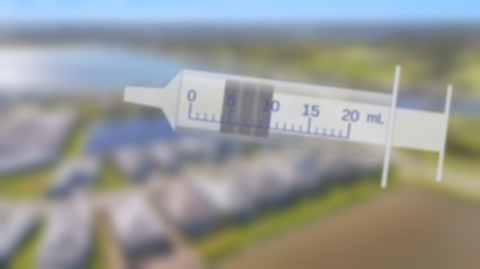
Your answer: 4; mL
